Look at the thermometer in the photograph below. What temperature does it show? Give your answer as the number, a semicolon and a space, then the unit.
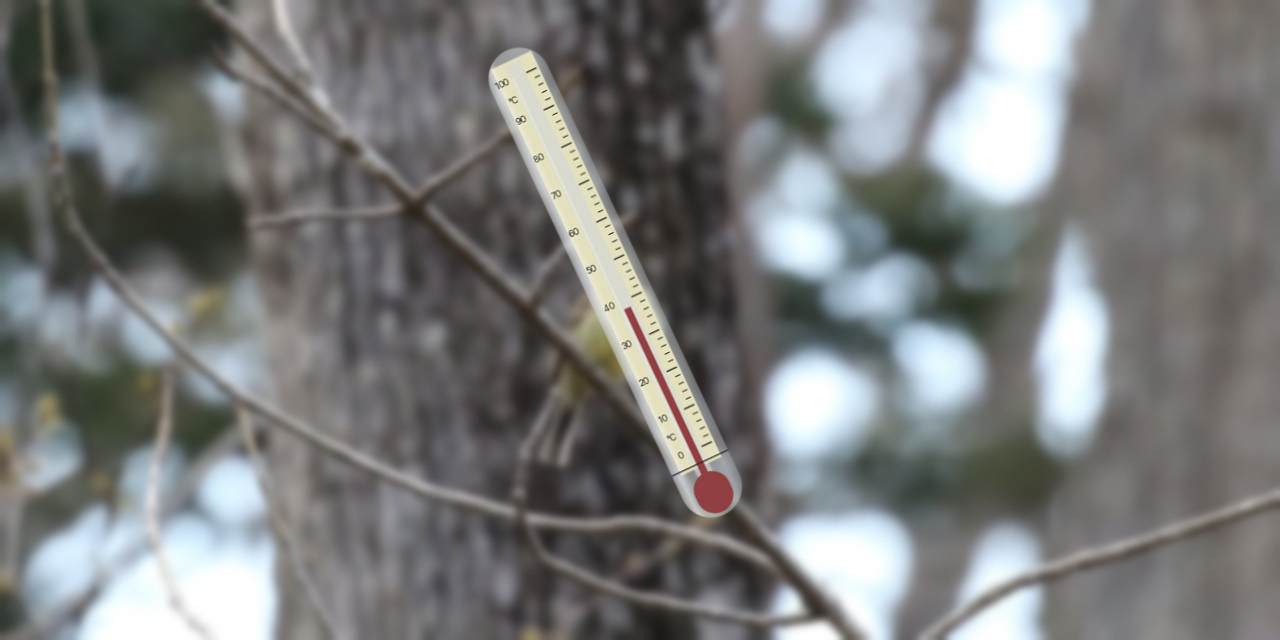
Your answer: 38; °C
